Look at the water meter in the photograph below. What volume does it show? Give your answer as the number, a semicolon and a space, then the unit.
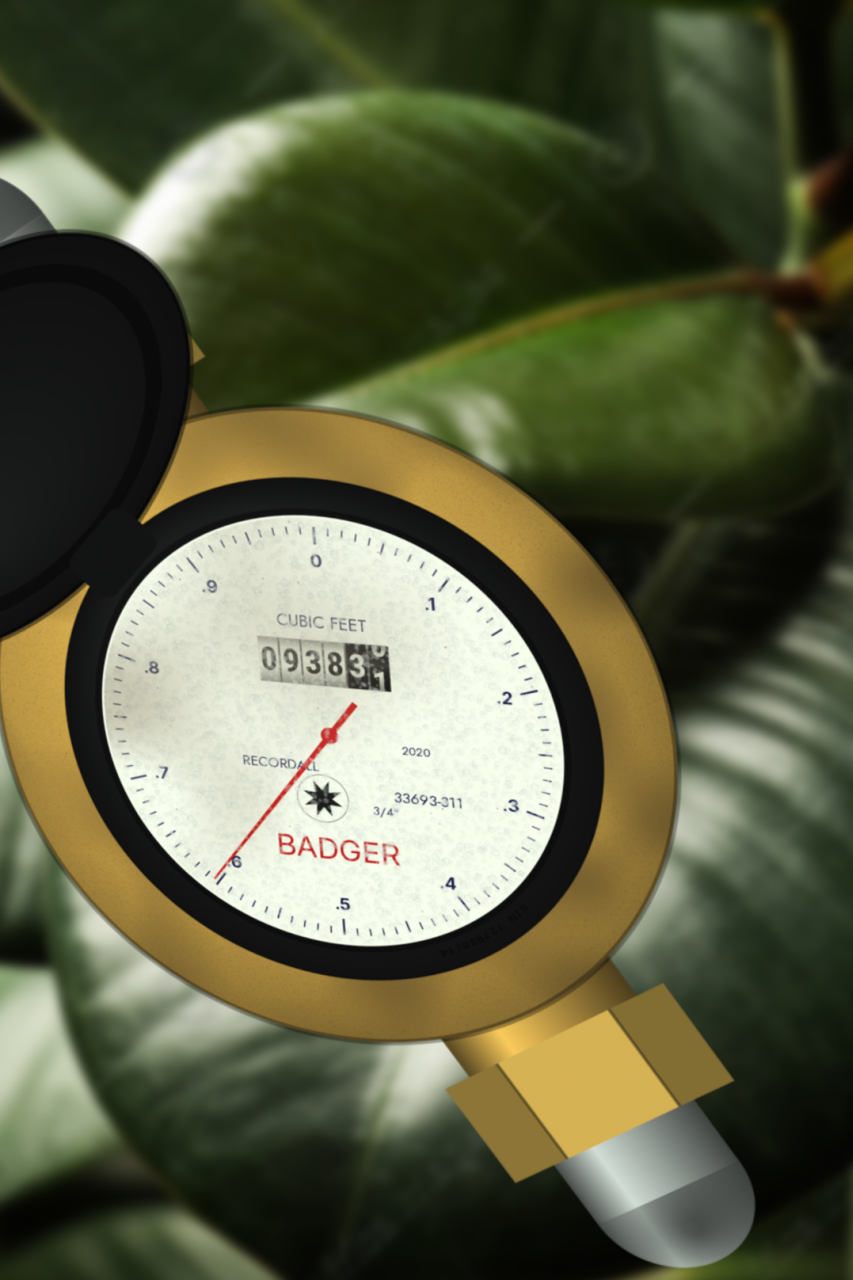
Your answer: 93830.60; ft³
